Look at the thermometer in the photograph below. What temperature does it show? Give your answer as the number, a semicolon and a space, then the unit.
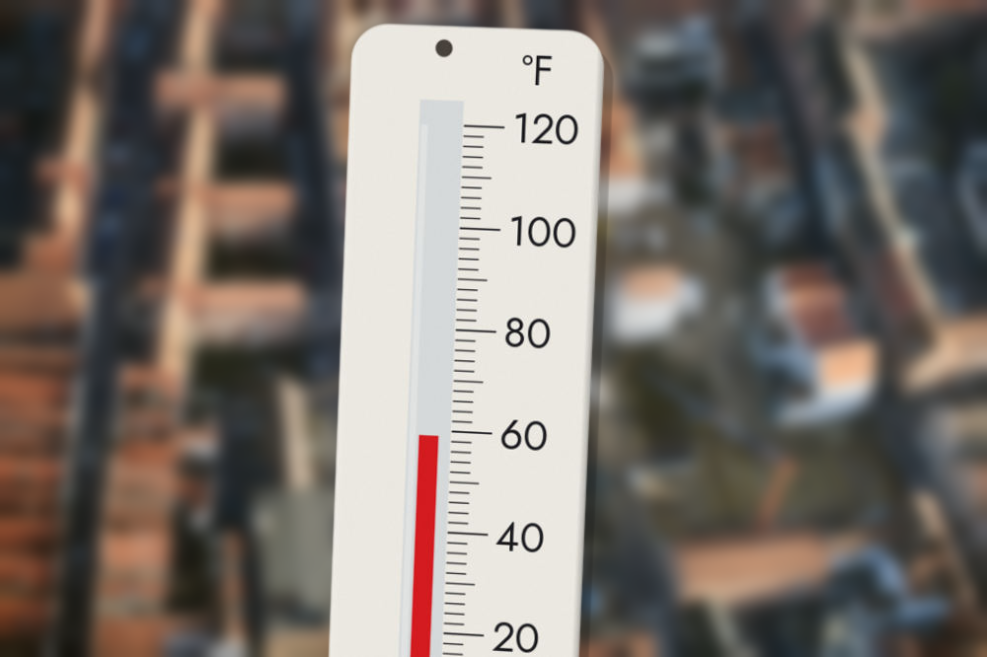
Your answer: 59; °F
